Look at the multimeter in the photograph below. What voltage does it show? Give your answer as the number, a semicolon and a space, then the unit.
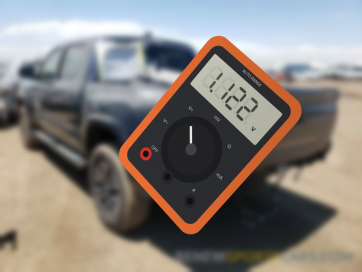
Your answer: 1.122; V
